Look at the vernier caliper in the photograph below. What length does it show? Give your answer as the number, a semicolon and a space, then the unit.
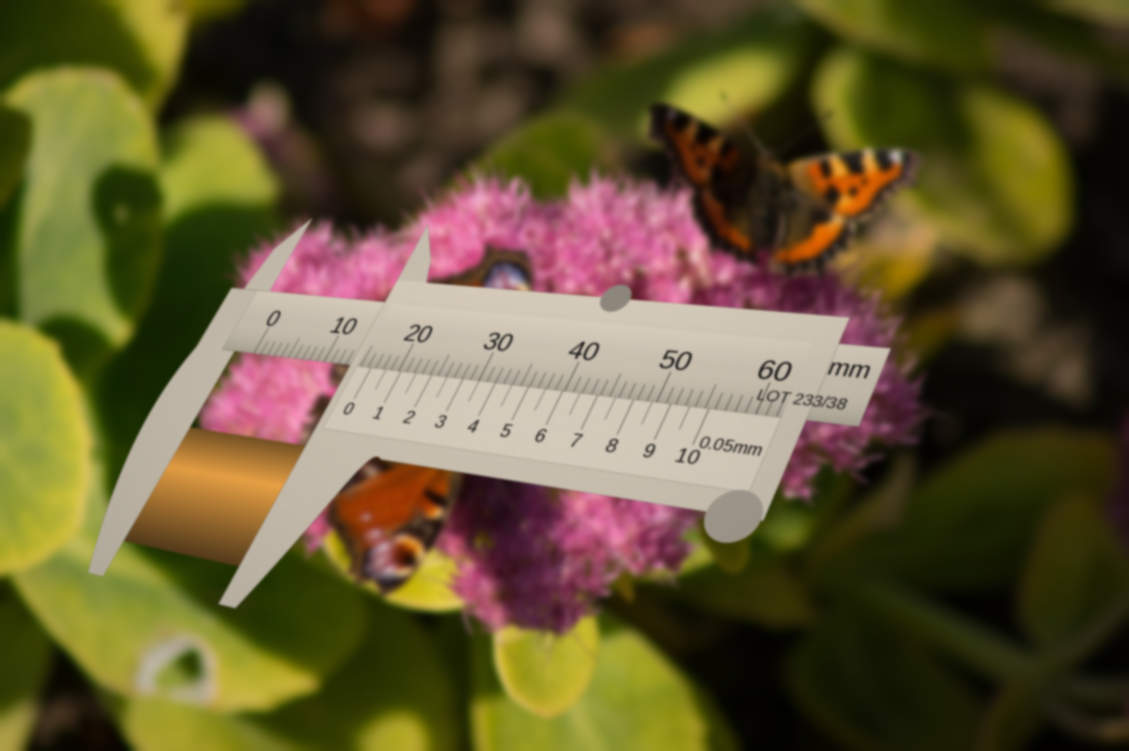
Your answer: 16.4; mm
